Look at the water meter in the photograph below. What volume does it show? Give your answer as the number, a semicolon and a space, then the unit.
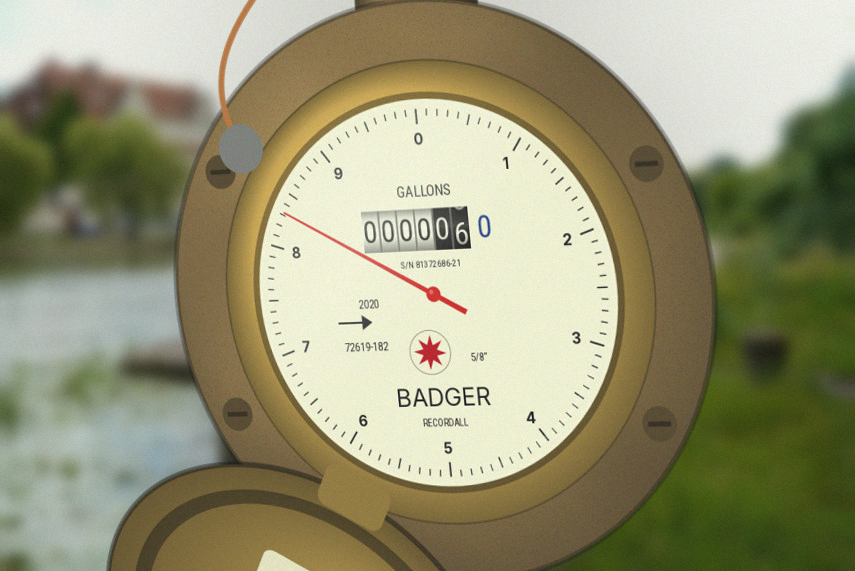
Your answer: 58.3; gal
